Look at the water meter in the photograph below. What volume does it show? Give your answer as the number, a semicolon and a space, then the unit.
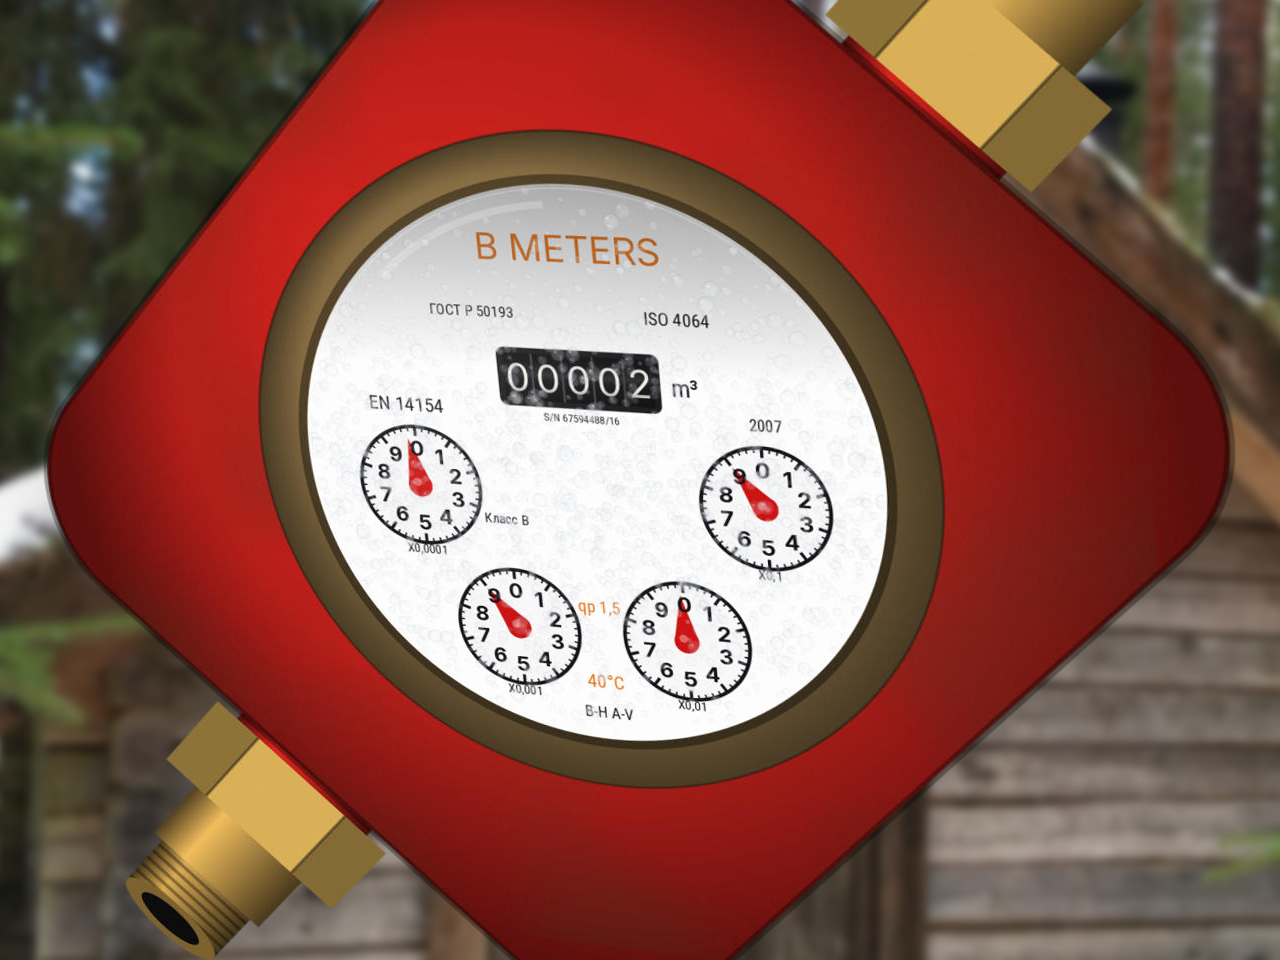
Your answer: 2.8989; m³
